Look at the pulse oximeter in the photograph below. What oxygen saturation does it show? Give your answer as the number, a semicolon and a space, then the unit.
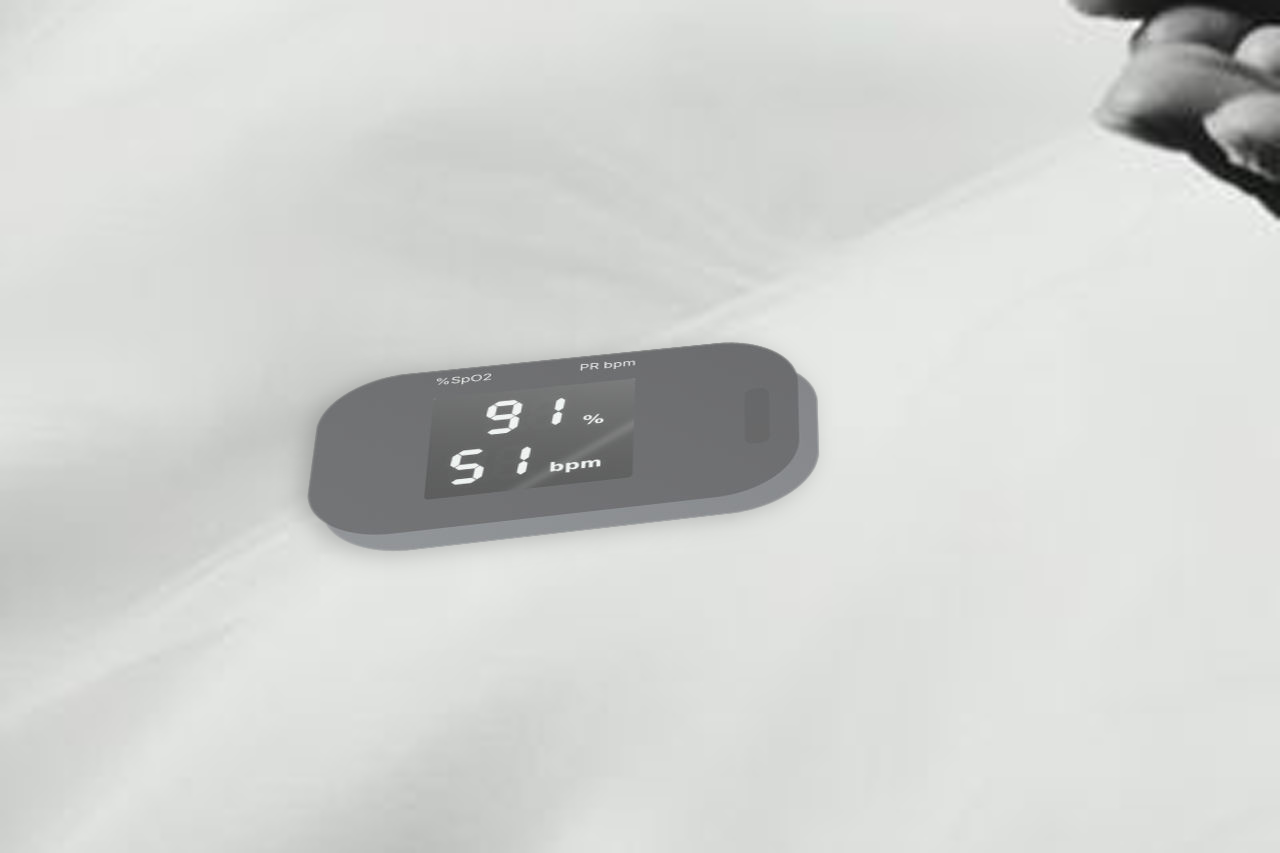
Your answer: 91; %
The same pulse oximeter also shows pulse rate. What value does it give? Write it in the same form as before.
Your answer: 51; bpm
